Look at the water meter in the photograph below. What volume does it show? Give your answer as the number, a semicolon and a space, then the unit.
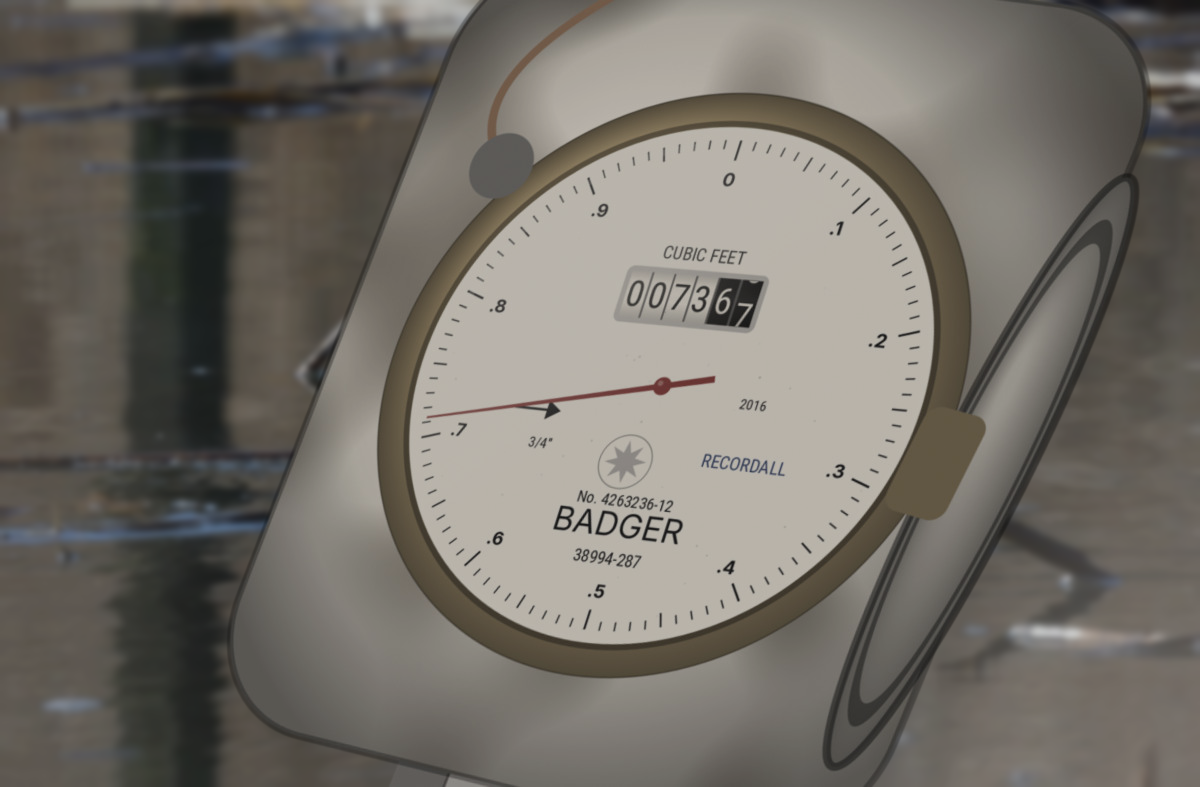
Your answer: 7366.71; ft³
